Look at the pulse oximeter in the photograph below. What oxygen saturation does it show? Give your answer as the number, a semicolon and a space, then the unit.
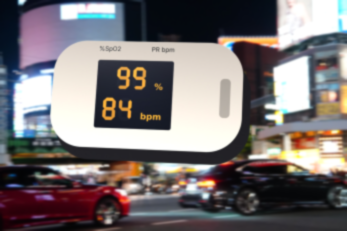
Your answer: 99; %
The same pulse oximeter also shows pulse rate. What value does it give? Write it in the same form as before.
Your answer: 84; bpm
